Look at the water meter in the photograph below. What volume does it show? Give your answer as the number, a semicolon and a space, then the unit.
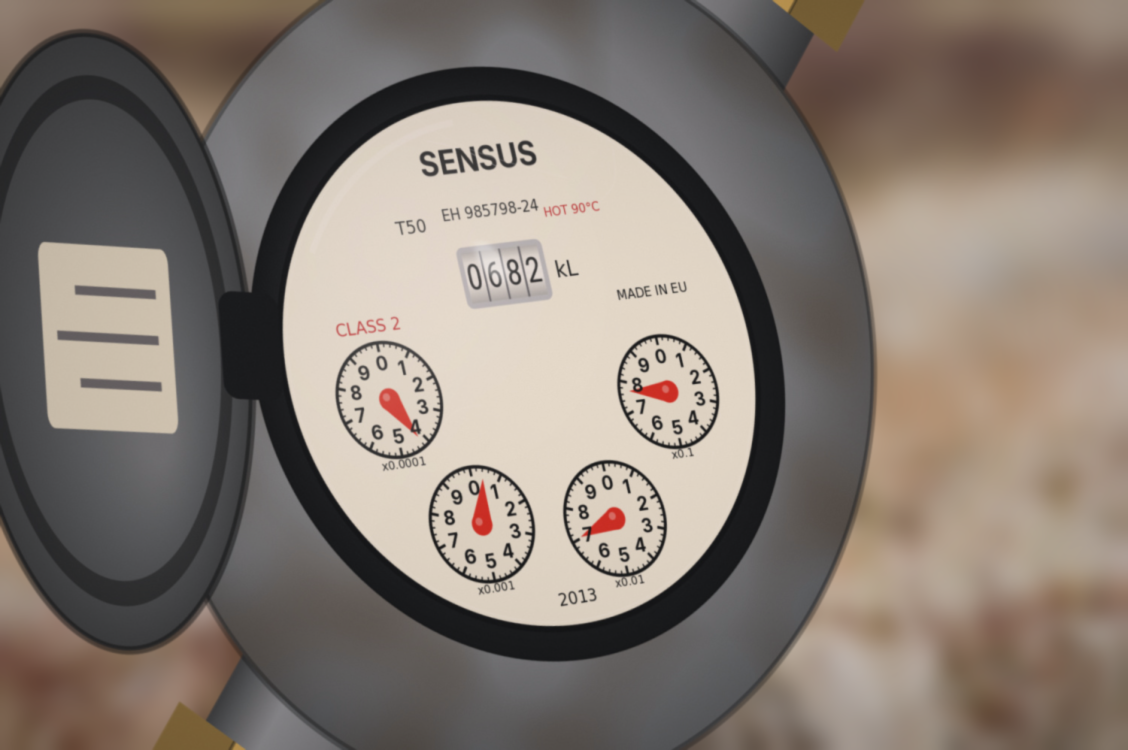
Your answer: 682.7704; kL
